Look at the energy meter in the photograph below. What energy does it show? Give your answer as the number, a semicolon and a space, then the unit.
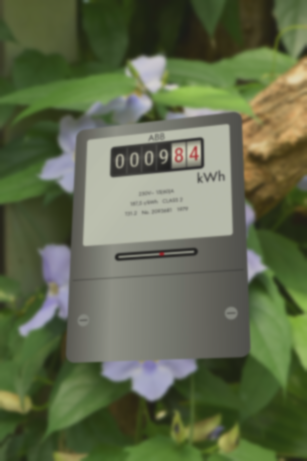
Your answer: 9.84; kWh
